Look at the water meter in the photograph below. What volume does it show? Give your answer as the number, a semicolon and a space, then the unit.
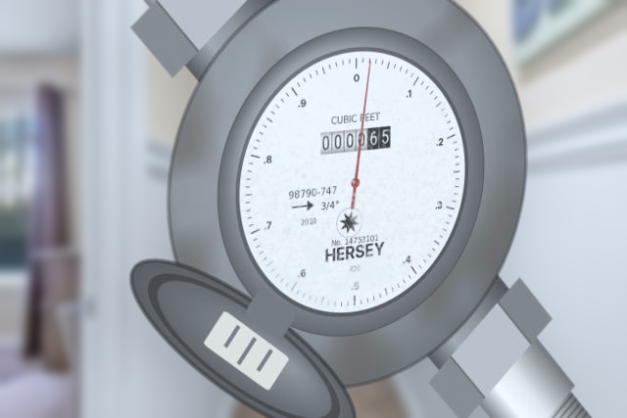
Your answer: 65.02; ft³
